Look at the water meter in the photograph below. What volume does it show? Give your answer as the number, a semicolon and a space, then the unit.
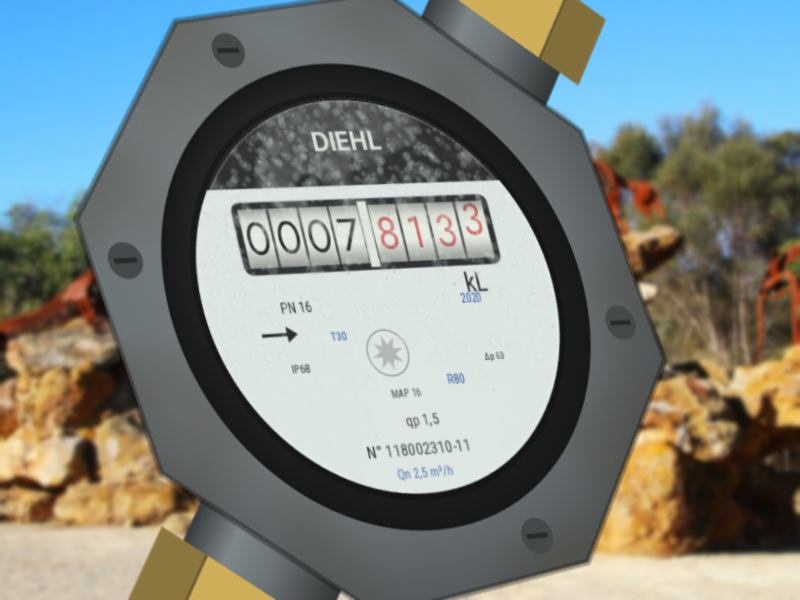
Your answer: 7.8133; kL
